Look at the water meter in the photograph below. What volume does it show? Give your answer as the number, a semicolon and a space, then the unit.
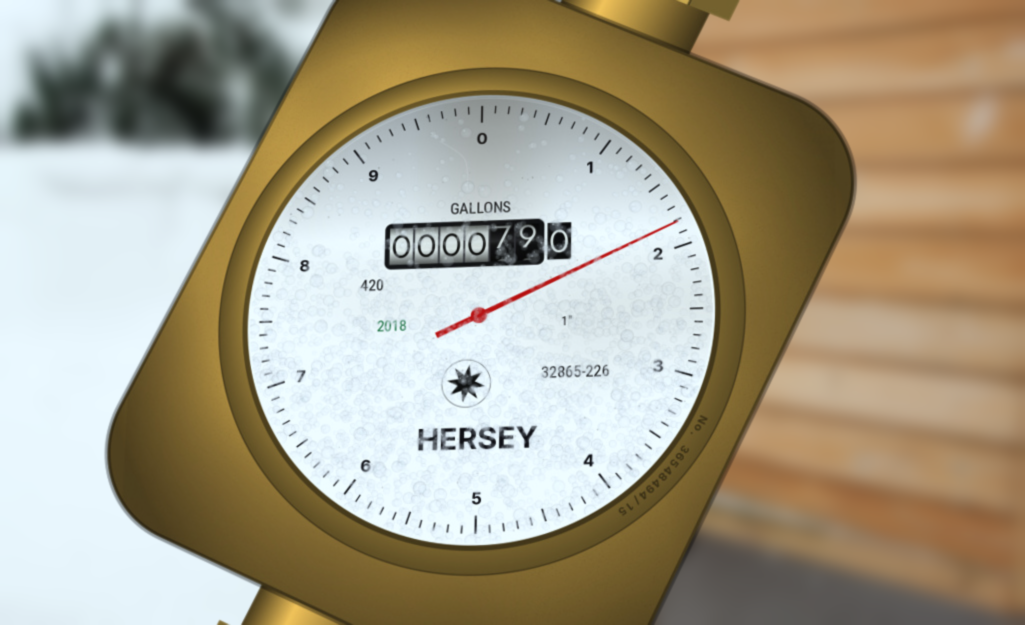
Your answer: 791.8; gal
